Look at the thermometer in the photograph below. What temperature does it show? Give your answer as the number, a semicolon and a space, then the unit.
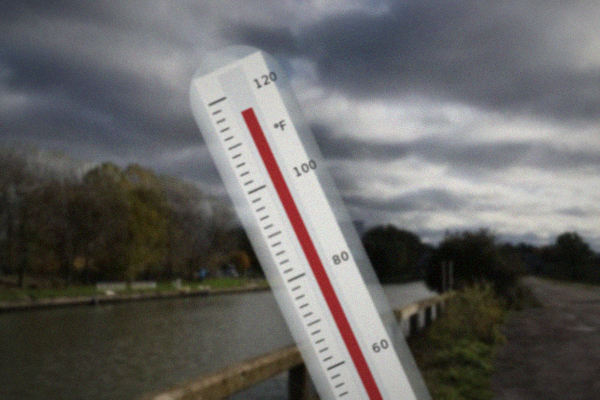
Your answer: 116; °F
